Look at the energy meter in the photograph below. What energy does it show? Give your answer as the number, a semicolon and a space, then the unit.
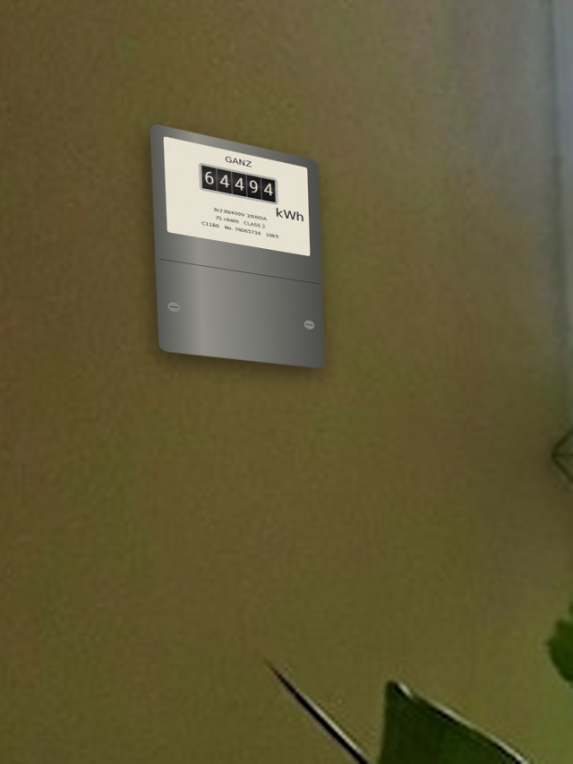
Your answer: 64494; kWh
